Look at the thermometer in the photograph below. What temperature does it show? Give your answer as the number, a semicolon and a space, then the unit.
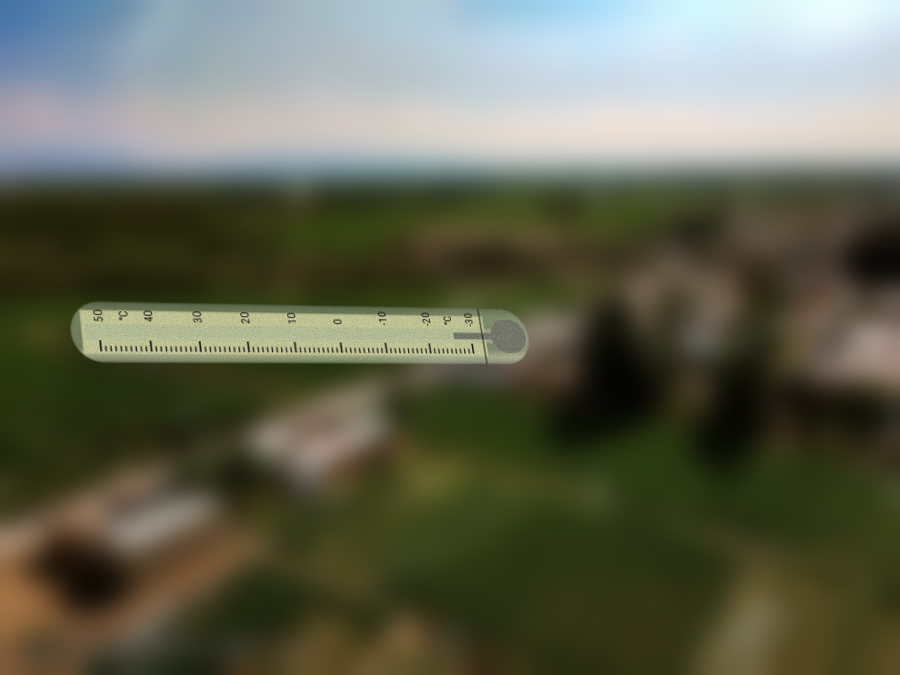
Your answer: -26; °C
